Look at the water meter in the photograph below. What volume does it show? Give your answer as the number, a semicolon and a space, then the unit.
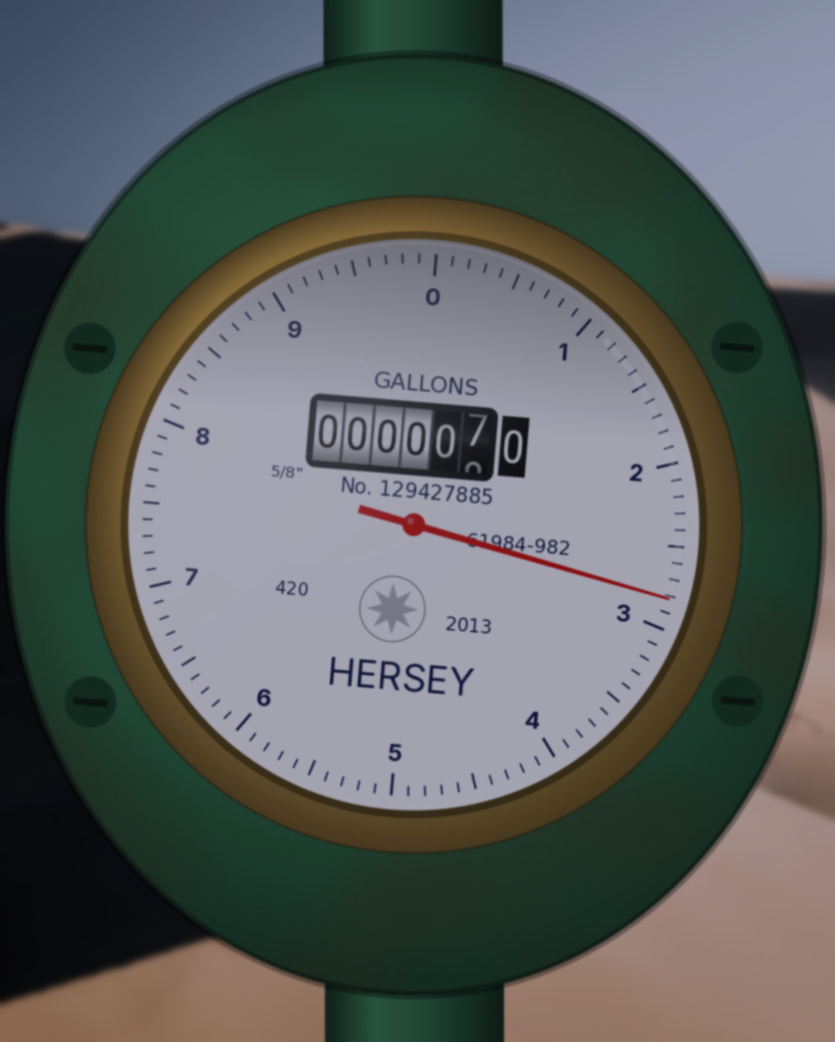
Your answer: 72.8; gal
